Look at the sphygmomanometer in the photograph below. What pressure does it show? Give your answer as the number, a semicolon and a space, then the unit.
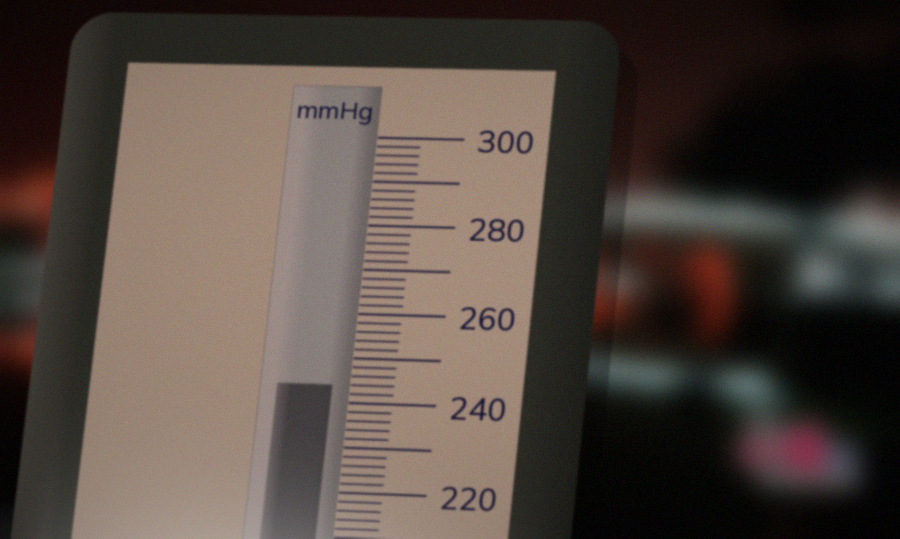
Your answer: 244; mmHg
